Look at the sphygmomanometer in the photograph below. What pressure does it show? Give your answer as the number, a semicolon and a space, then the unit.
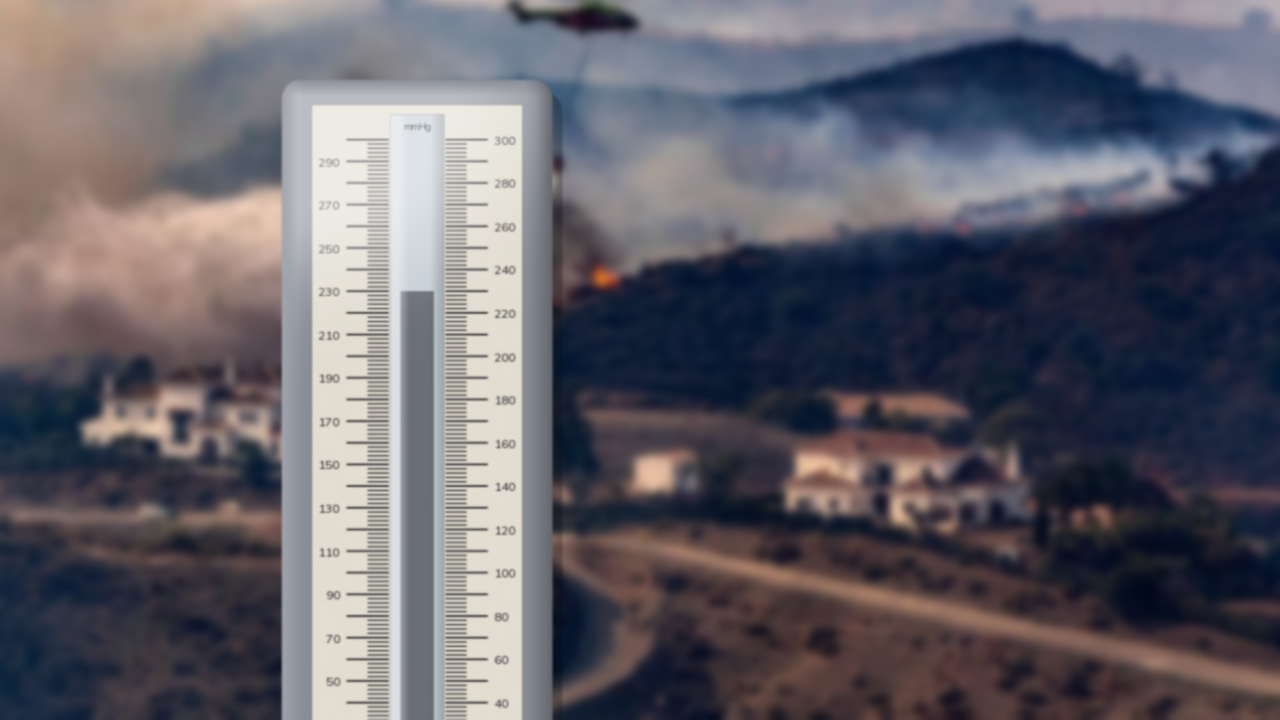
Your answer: 230; mmHg
